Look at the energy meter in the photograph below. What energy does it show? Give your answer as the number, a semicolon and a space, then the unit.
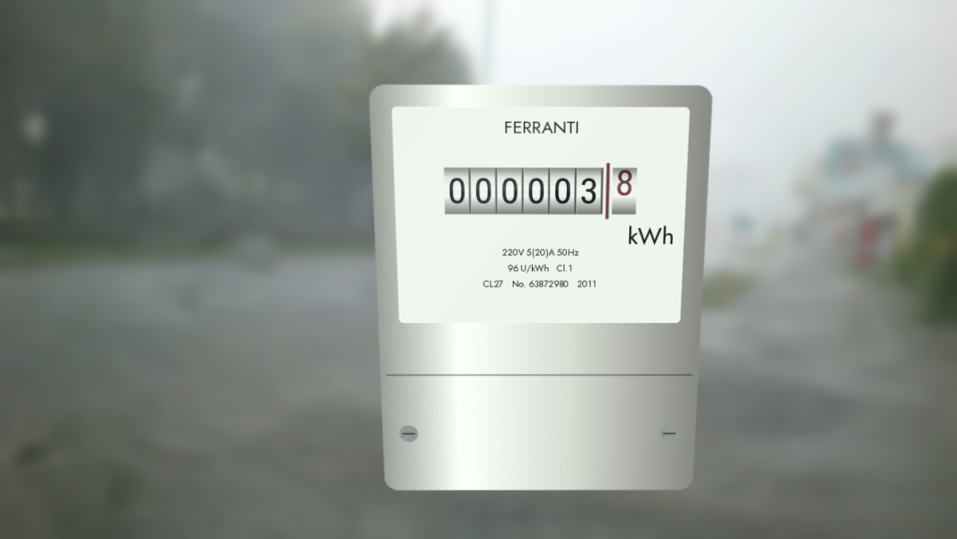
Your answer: 3.8; kWh
